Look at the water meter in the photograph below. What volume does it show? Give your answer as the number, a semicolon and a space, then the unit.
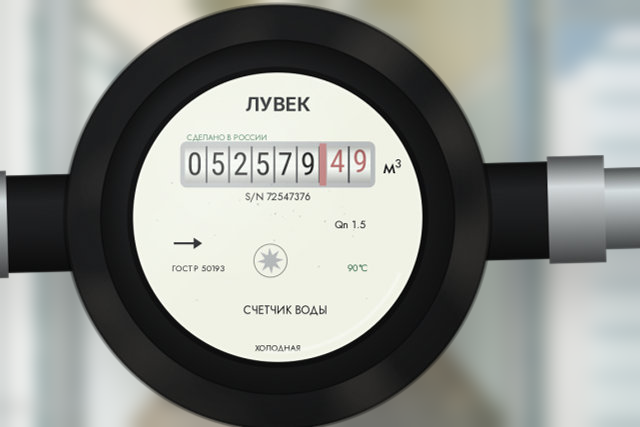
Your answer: 52579.49; m³
